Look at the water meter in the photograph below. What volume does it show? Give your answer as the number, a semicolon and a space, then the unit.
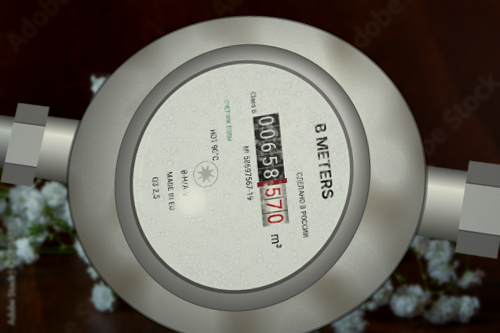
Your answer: 658.570; m³
